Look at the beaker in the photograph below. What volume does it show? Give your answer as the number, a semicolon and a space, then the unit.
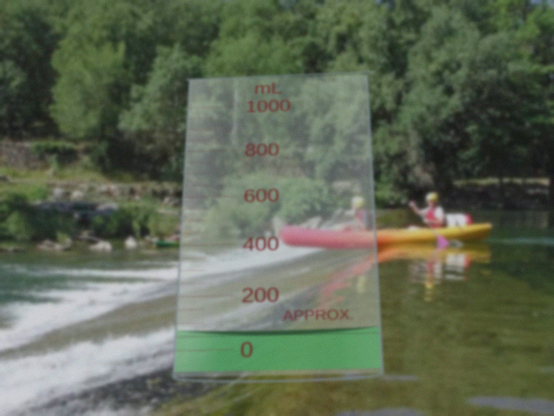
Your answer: 50; mL
